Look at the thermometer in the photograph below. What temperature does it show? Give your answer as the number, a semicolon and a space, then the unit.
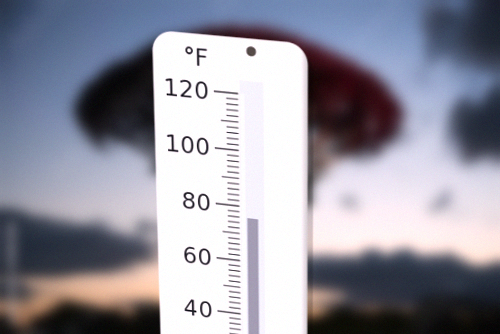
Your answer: 76; °F
